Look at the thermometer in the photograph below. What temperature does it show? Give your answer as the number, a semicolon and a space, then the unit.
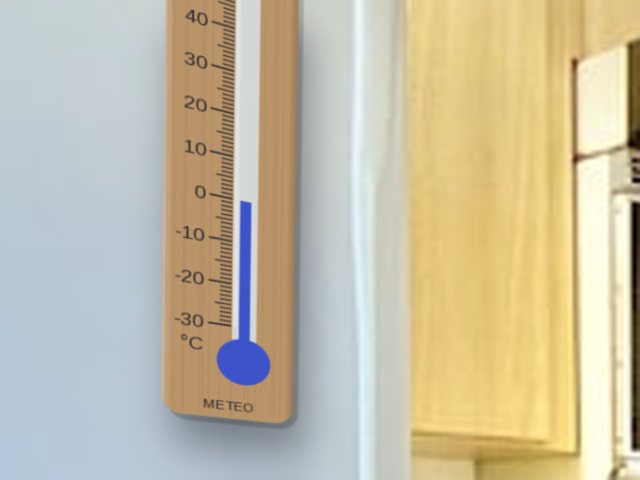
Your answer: 0; °C
